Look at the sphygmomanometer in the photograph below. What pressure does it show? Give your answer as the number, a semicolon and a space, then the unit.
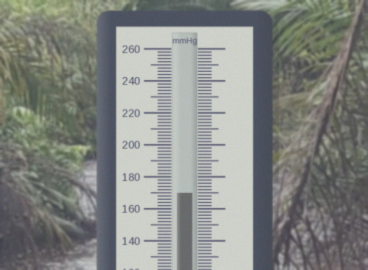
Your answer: 170; mmHg
